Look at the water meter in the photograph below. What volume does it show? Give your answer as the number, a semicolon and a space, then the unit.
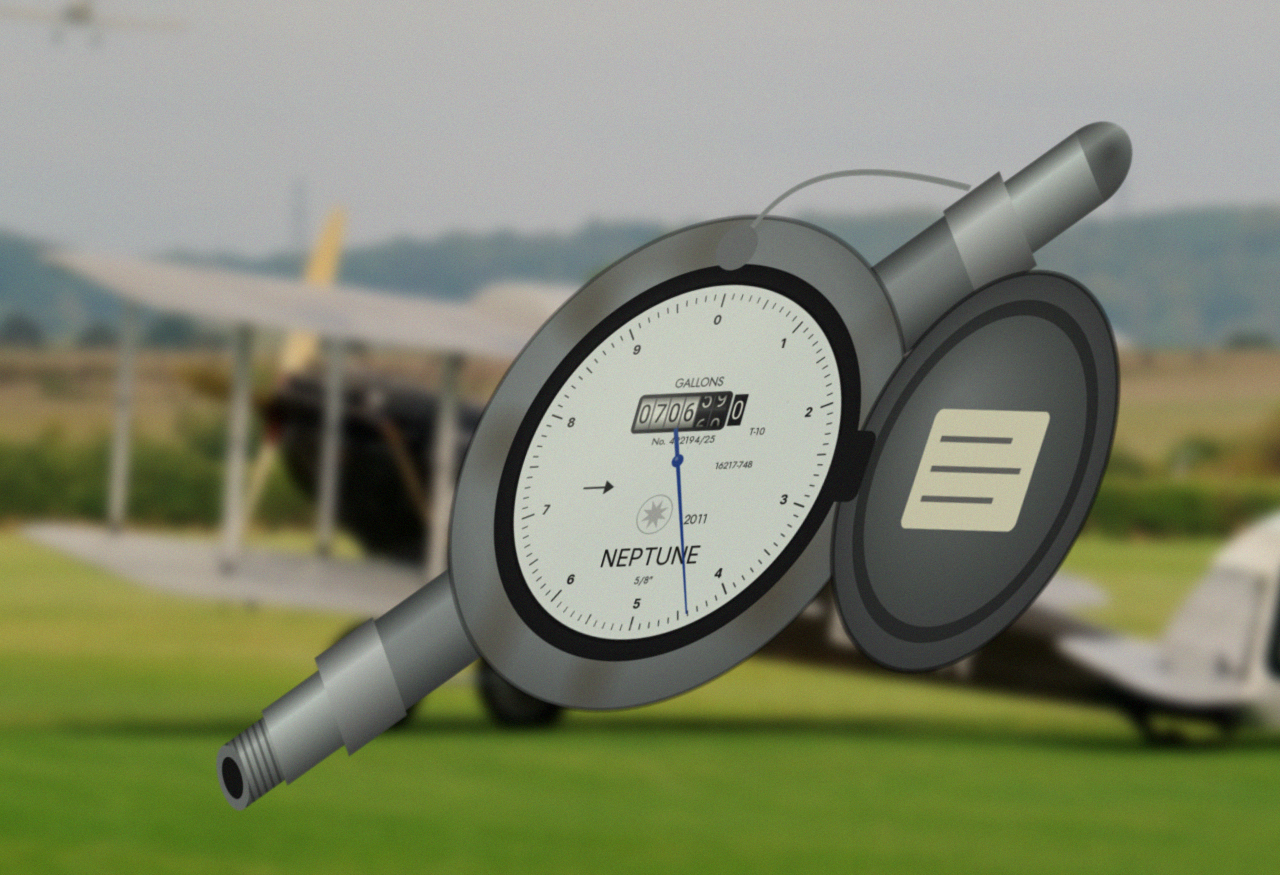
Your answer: 706594.4; gal
